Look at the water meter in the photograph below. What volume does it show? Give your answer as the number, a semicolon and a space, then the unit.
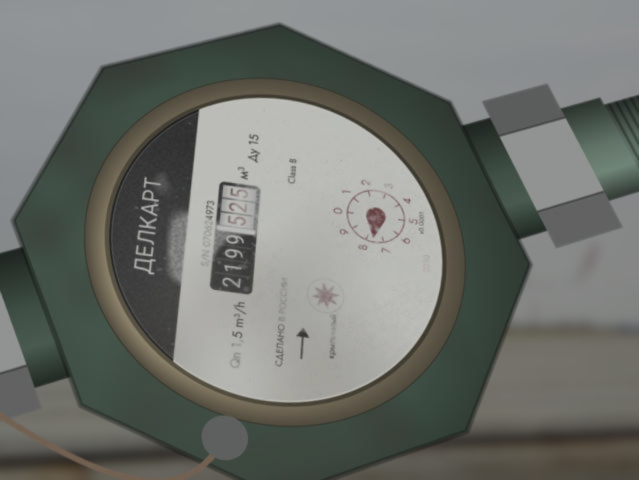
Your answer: 2199.5257; m³
